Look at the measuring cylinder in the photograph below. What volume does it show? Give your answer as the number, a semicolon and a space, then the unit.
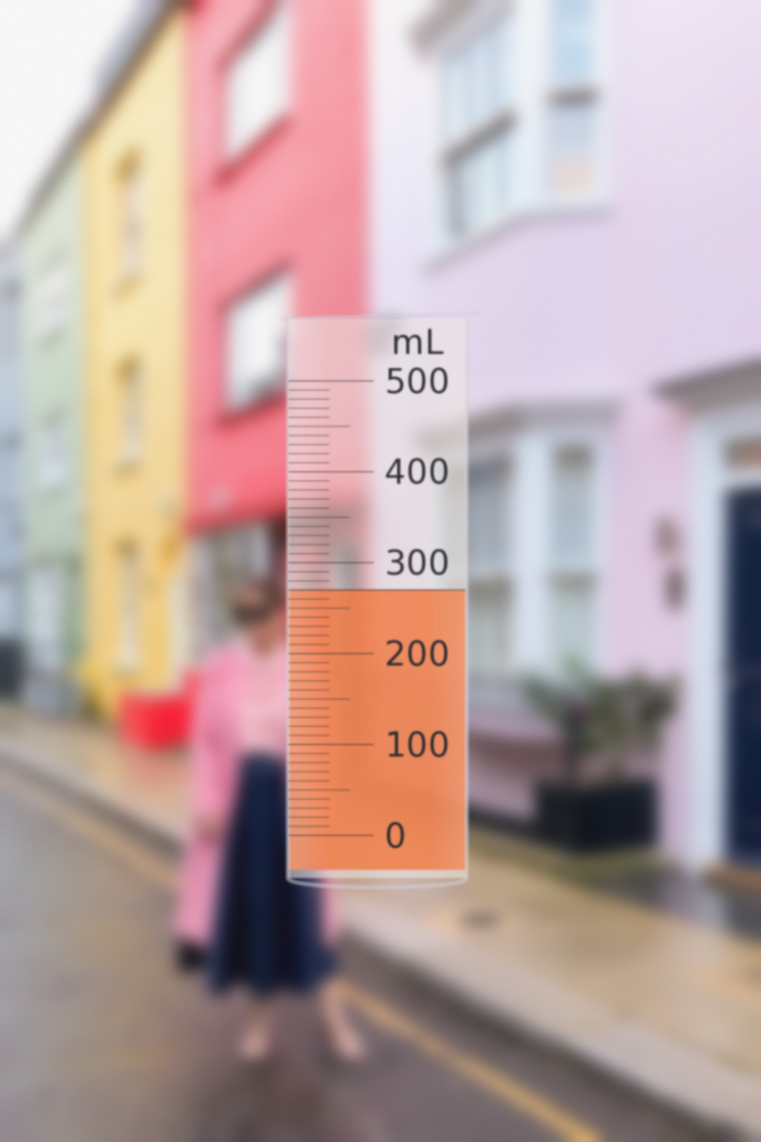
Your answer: 270; mL
